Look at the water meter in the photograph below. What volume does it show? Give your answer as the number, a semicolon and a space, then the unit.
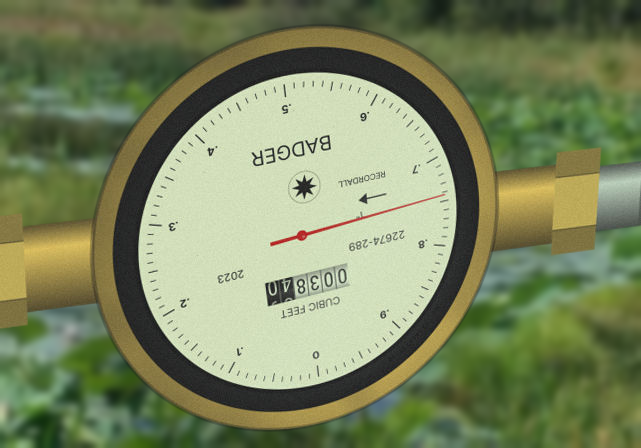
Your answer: 3839.74; ft³
